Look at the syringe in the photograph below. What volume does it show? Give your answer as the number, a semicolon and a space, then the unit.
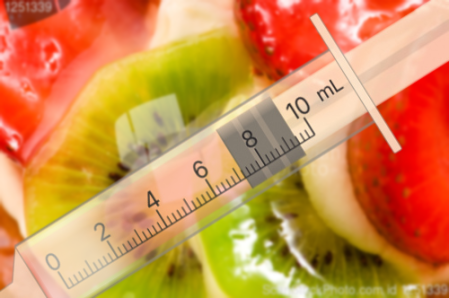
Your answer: 7.2; mL
